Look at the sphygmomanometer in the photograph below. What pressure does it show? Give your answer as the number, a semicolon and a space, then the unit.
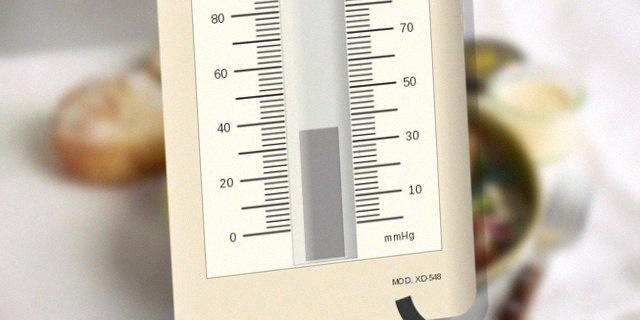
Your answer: 36; mmHg
